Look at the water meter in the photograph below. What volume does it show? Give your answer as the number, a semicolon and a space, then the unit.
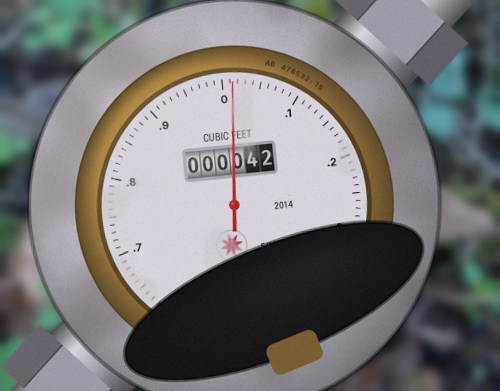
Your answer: 42.01; ft³
